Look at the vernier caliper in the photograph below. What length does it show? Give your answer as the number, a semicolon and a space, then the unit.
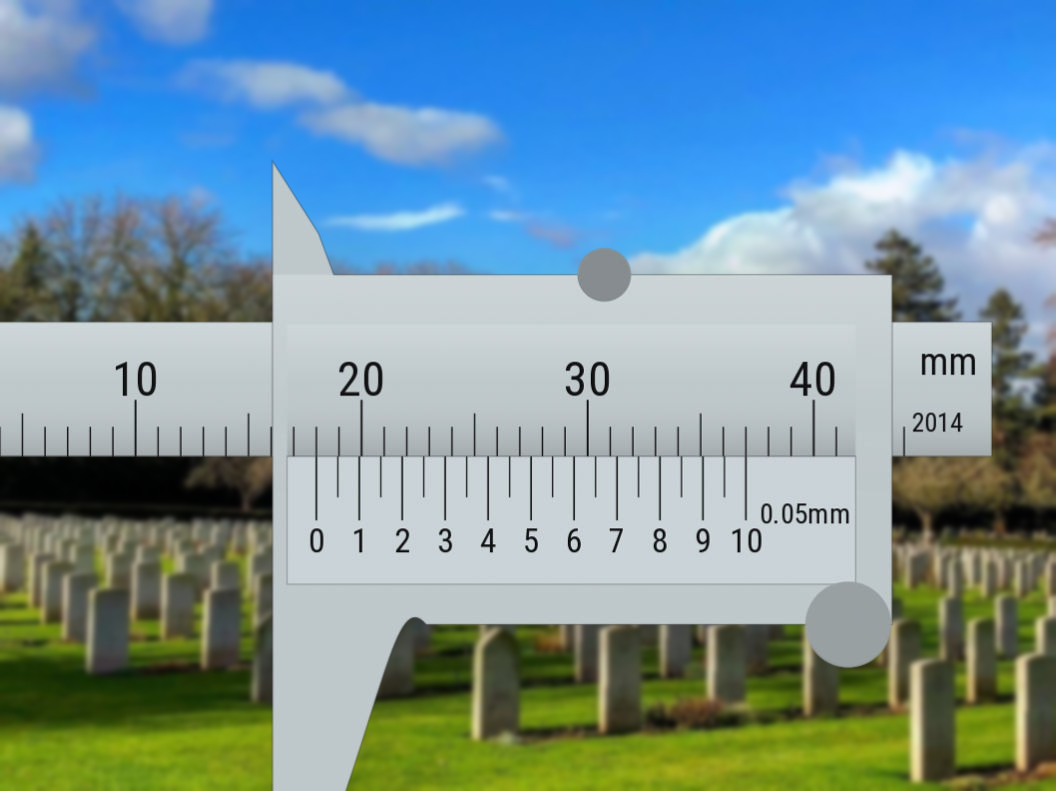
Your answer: 18.0; mm
